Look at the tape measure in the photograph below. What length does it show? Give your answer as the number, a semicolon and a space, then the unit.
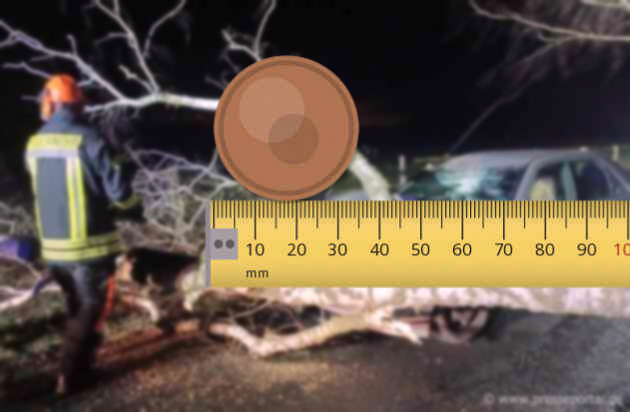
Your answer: 35; mm
